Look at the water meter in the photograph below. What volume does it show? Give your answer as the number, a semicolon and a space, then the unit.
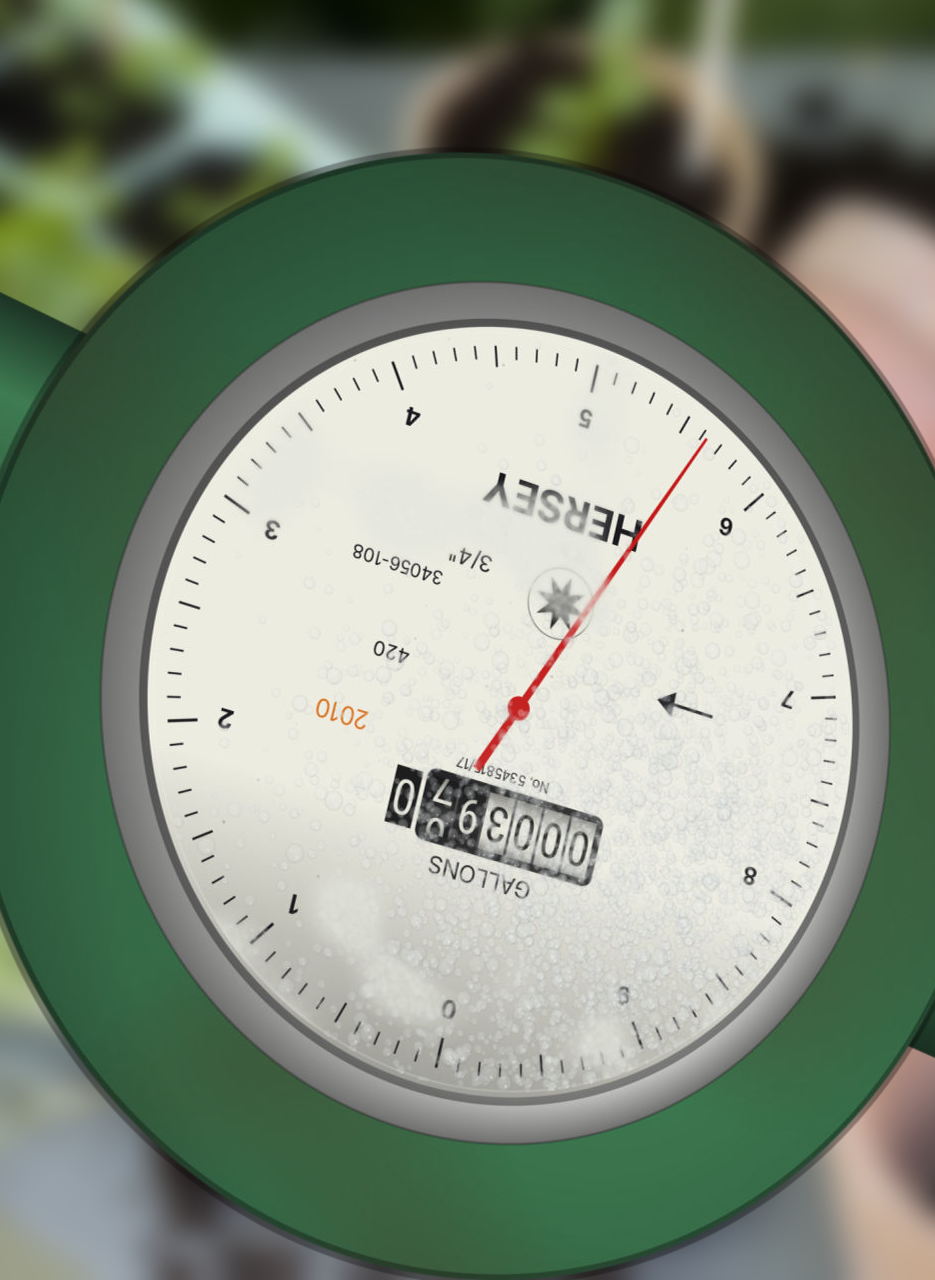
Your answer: 3965.6; gal
